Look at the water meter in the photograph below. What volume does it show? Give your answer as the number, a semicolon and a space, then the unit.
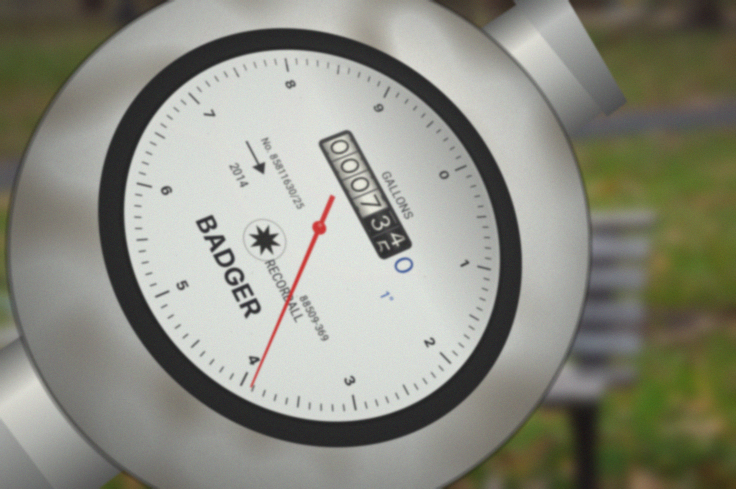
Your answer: 7343.9; gal
